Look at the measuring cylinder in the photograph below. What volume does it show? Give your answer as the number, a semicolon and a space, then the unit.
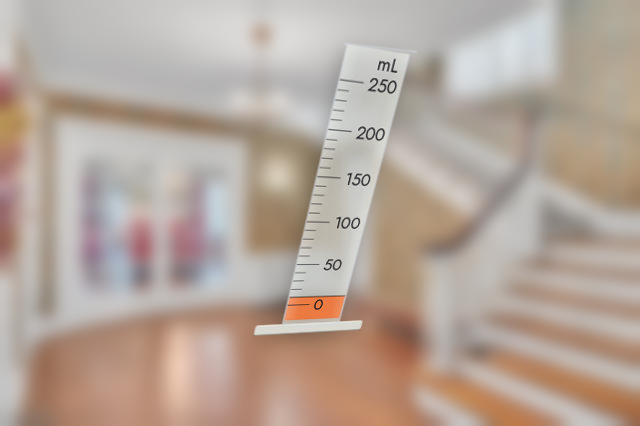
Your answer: 10; mL
